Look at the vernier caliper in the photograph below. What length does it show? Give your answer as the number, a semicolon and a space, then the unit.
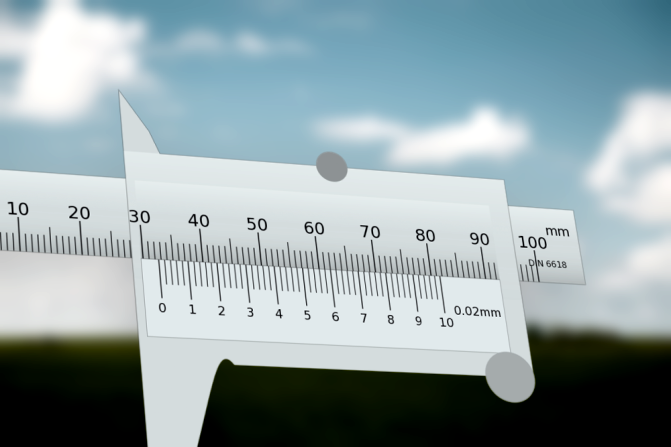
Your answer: 32.6; mm
